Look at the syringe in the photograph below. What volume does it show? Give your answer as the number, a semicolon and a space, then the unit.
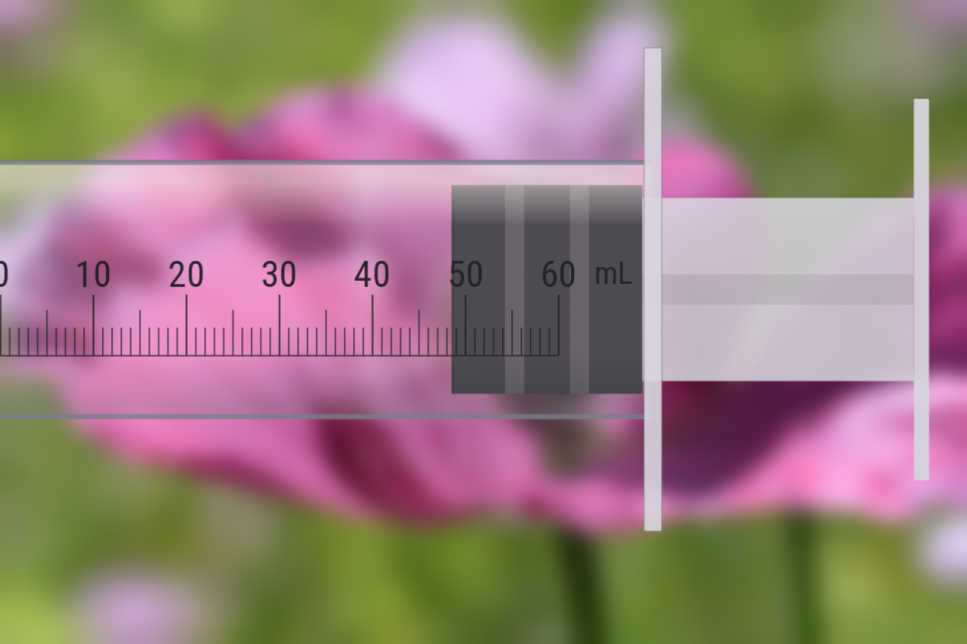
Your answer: 48.5; mL
